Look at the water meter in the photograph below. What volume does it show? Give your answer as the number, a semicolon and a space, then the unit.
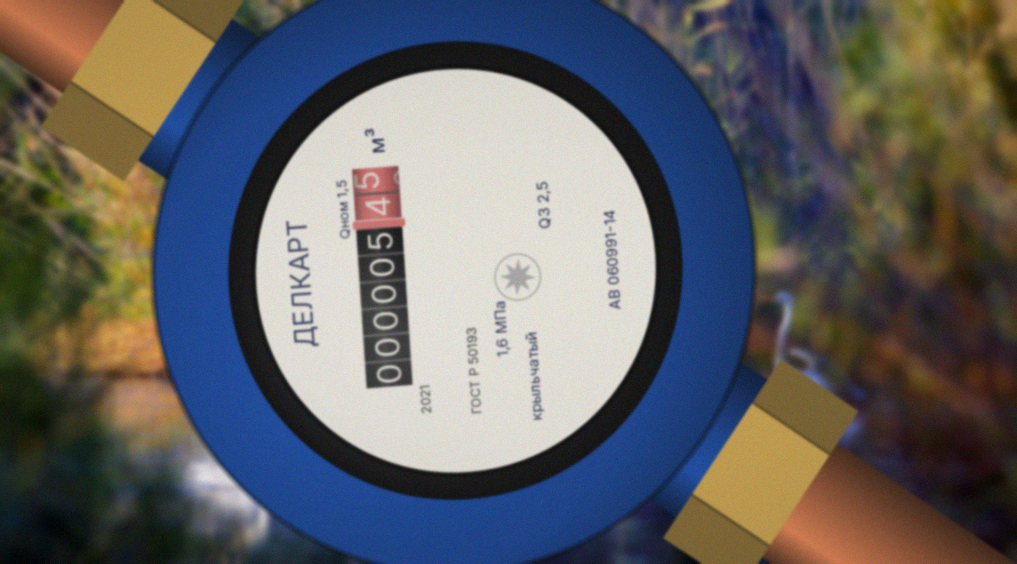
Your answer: 5.45; m³
